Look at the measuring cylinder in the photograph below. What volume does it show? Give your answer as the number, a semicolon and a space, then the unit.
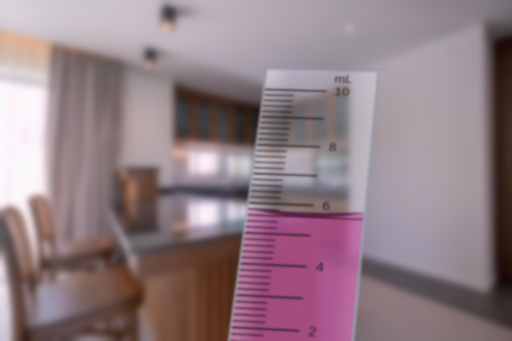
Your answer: 5.6; mL
